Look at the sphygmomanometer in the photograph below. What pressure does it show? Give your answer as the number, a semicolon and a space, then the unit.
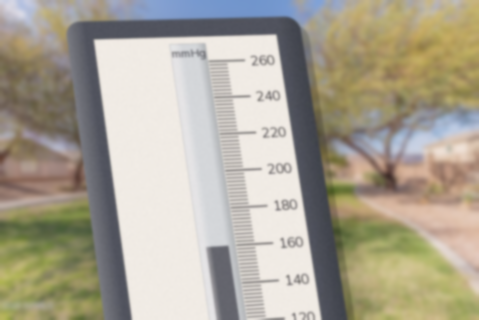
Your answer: 160; mmHg
